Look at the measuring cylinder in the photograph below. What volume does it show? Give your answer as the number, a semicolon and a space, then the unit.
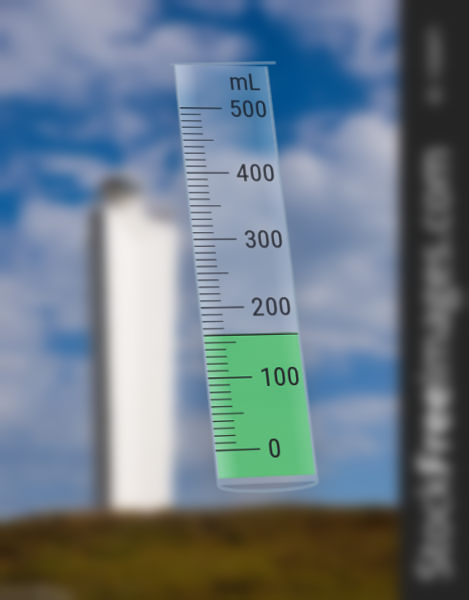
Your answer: 160; mL
